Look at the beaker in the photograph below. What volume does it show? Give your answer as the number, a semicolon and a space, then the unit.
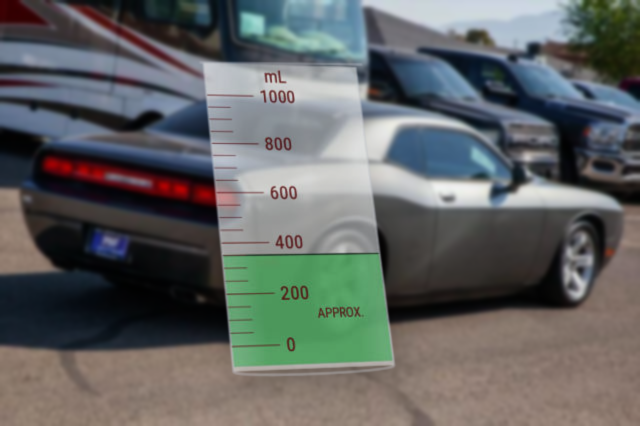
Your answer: 350; mL
